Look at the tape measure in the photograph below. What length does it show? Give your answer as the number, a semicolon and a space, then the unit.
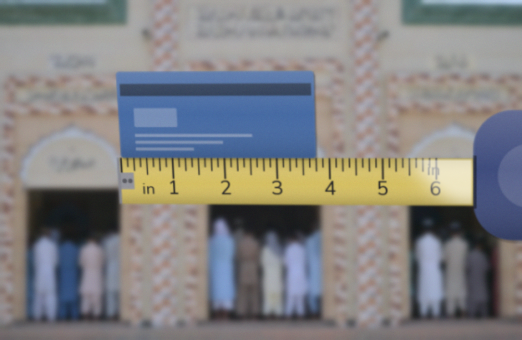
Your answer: 3.75; in
